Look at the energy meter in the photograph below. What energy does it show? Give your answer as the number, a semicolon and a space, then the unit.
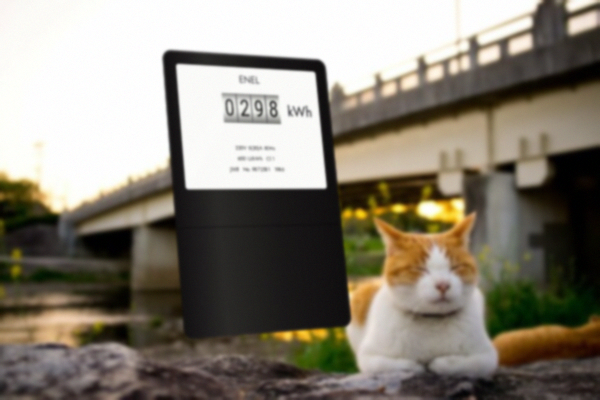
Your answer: 298; kWh
